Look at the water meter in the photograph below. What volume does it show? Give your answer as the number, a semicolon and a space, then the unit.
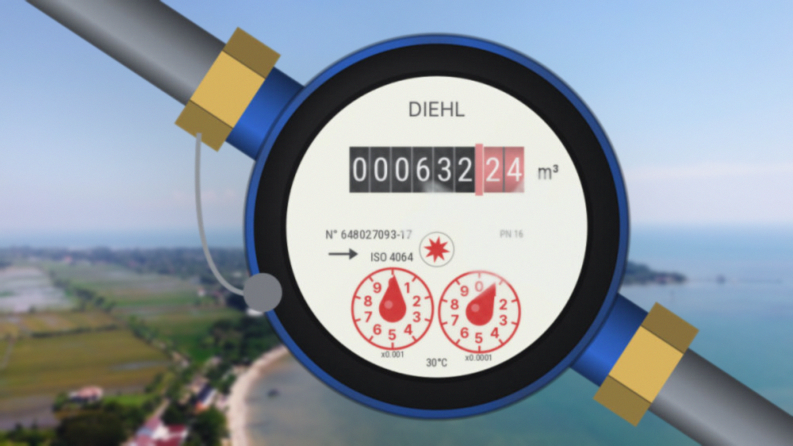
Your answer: 632.2400; m³
